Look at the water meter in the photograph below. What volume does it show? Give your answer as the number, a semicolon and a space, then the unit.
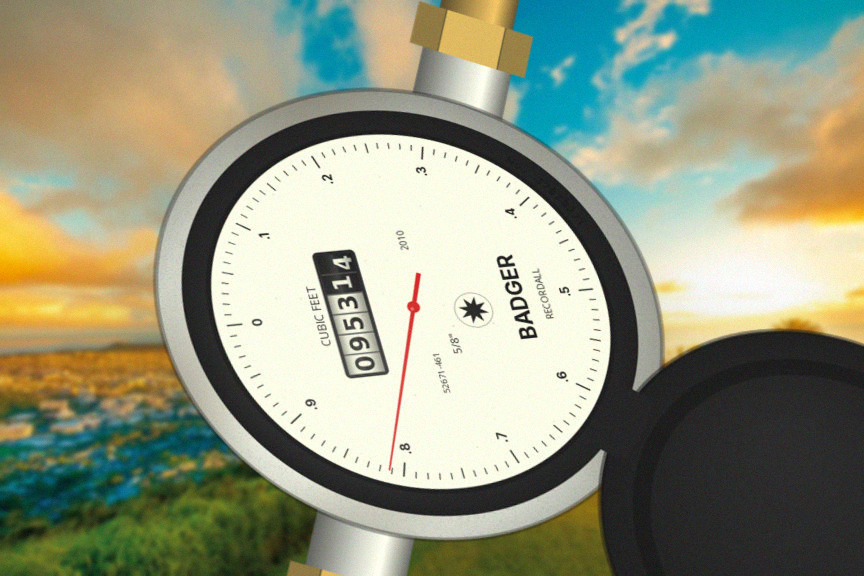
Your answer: 95313.81; ft³
